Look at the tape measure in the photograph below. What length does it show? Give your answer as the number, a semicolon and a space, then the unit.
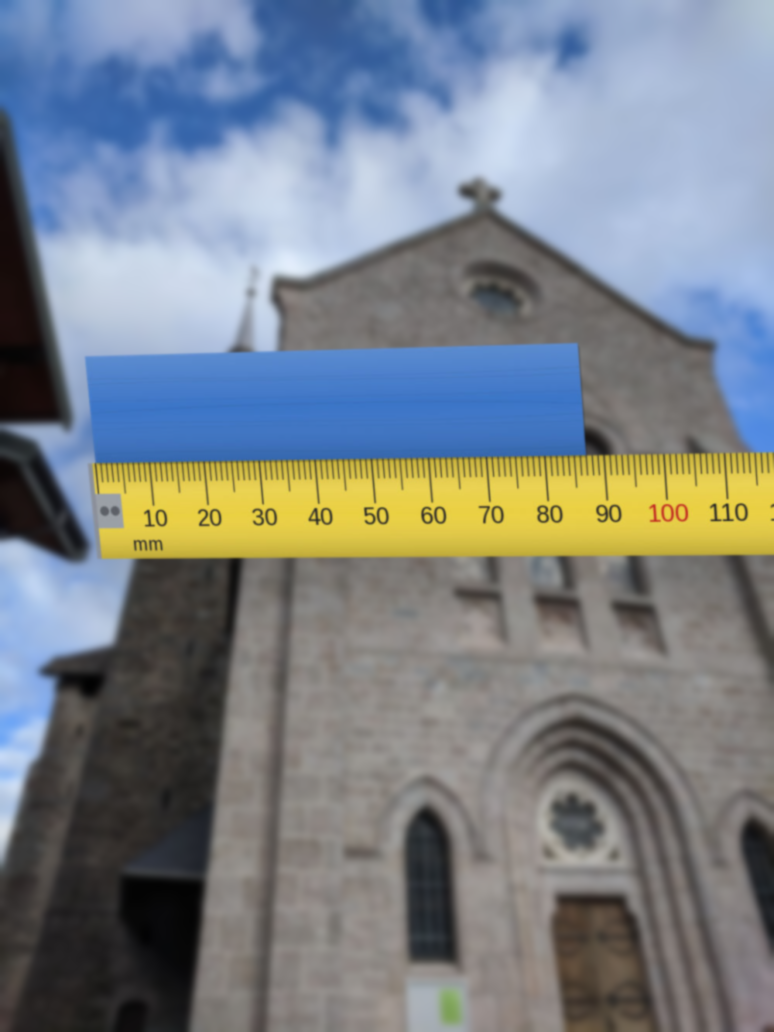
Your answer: 87; mm
